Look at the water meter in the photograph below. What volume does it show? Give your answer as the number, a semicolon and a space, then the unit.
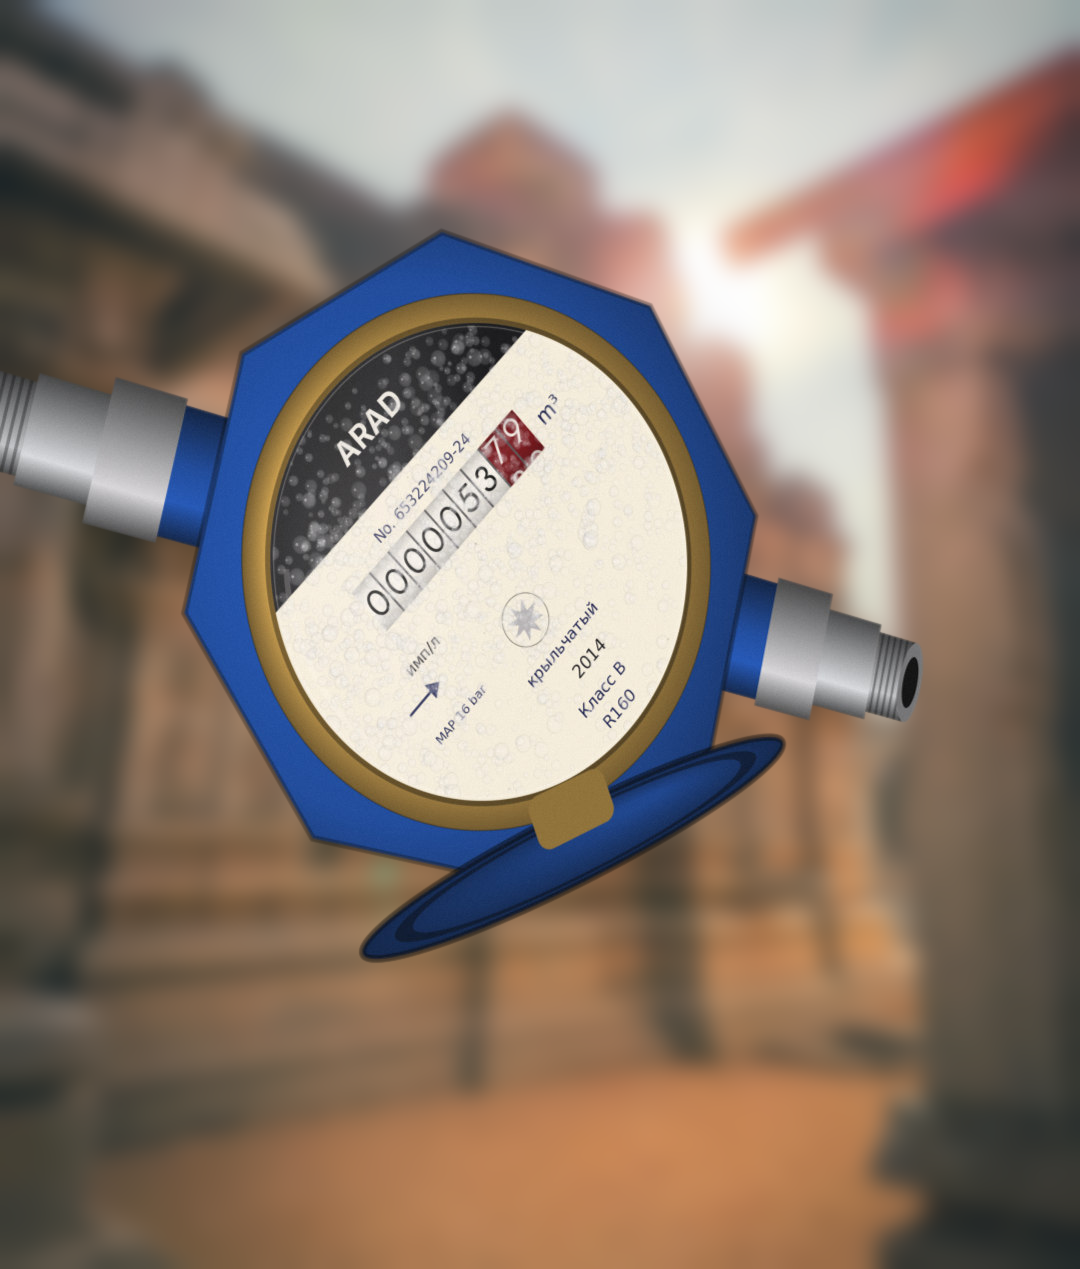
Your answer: 53.79; m³
